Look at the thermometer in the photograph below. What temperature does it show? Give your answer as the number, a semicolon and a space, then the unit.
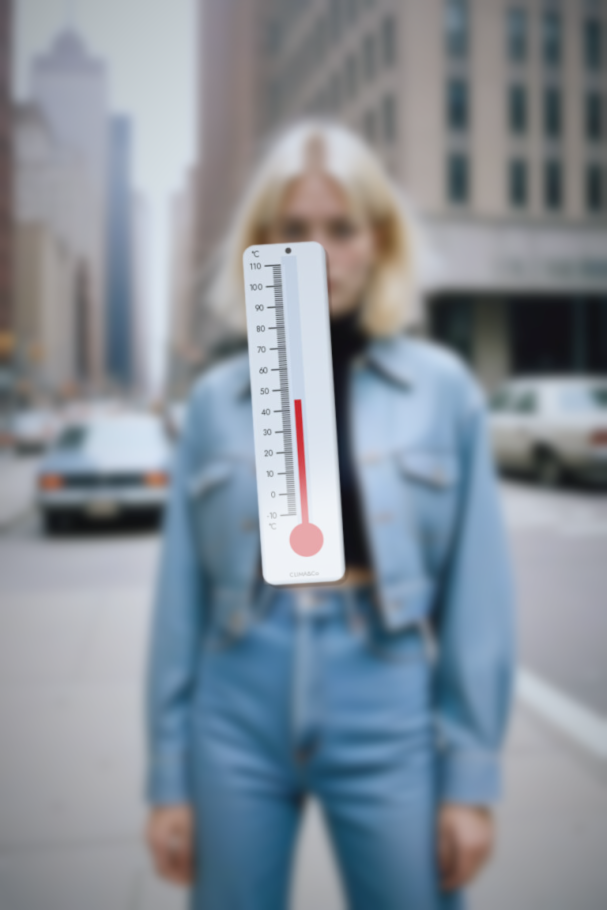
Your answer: 45; °C
